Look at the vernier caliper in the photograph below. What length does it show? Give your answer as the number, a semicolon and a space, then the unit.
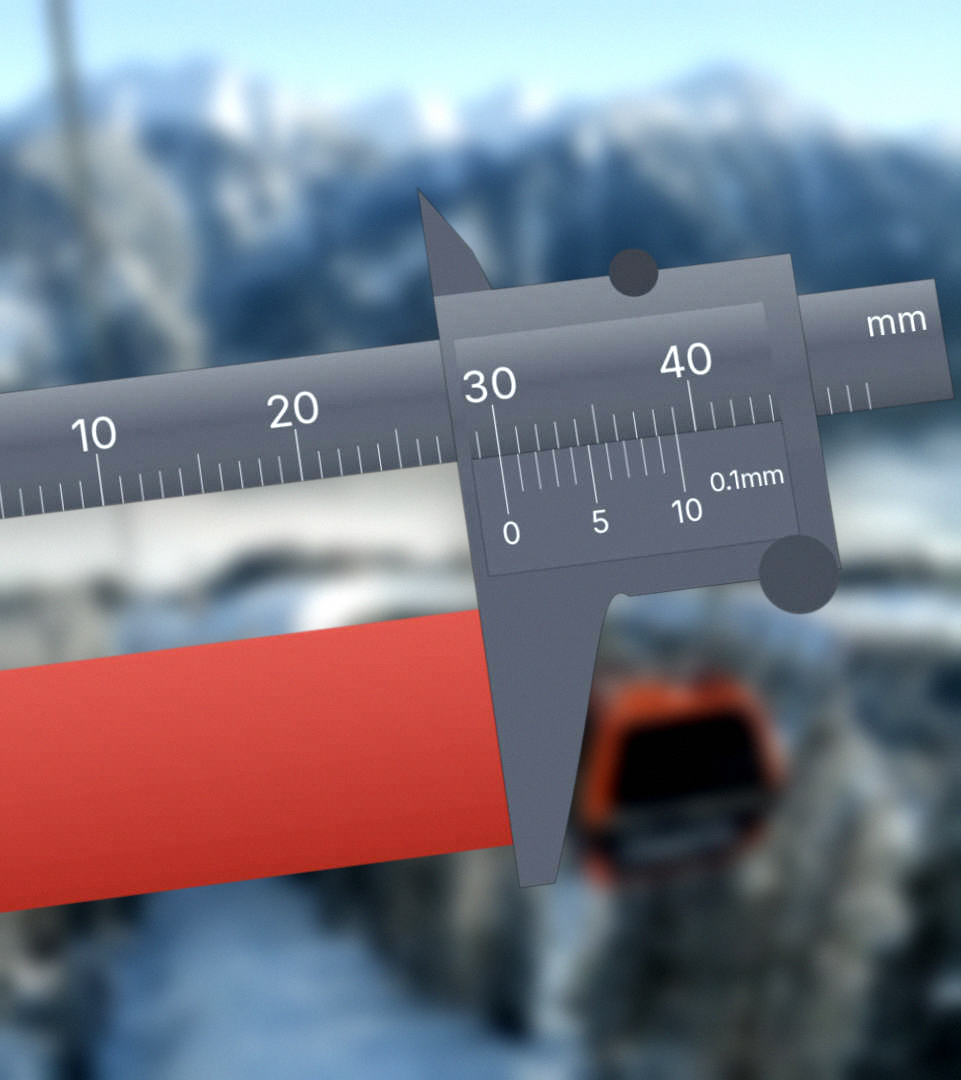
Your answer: 30.0; mm
